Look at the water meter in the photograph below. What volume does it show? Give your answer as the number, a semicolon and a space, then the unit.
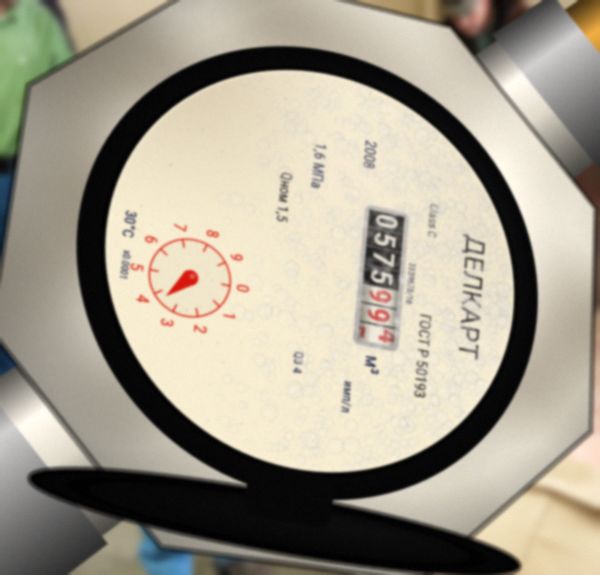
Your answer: 575.9943; m³
